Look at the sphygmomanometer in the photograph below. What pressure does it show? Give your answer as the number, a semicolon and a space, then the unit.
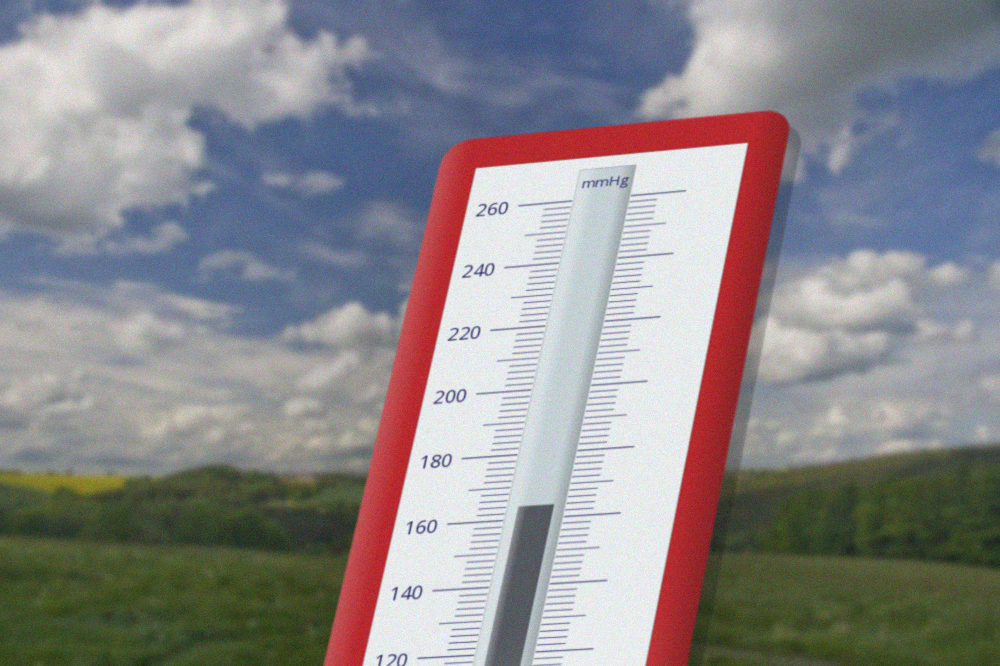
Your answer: 164; mmHg
